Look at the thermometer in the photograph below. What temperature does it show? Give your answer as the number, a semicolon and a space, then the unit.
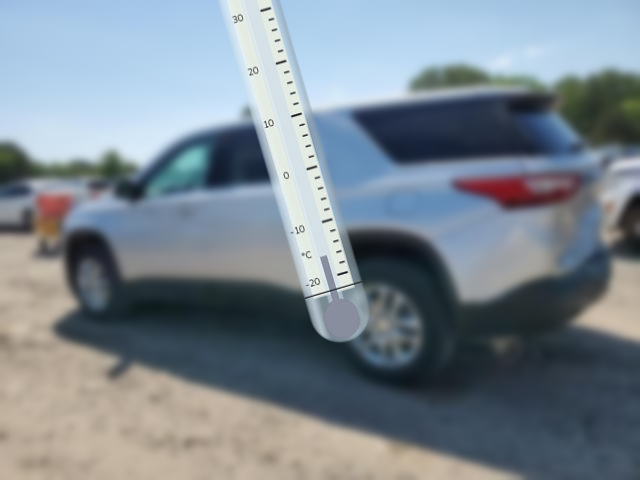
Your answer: -16; °C
